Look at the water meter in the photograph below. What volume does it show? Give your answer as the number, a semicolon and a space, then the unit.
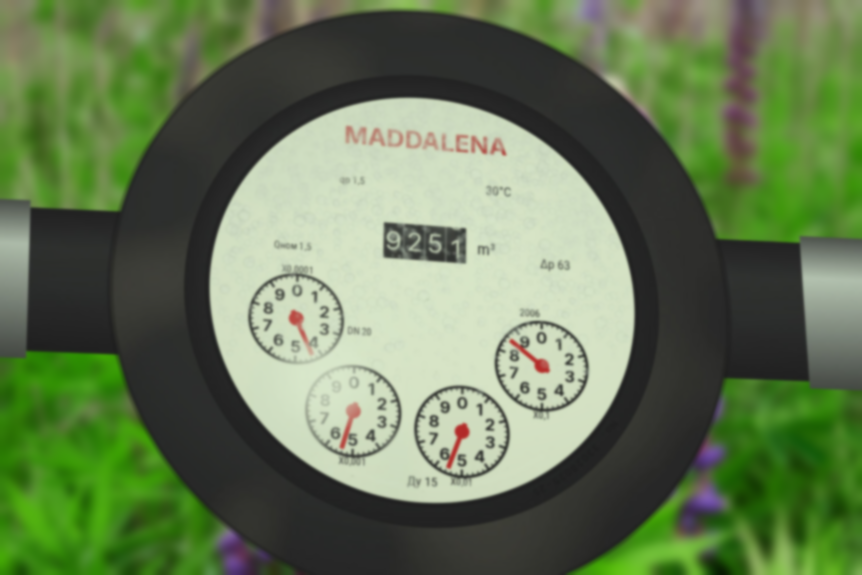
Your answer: 9250.8554; m³
